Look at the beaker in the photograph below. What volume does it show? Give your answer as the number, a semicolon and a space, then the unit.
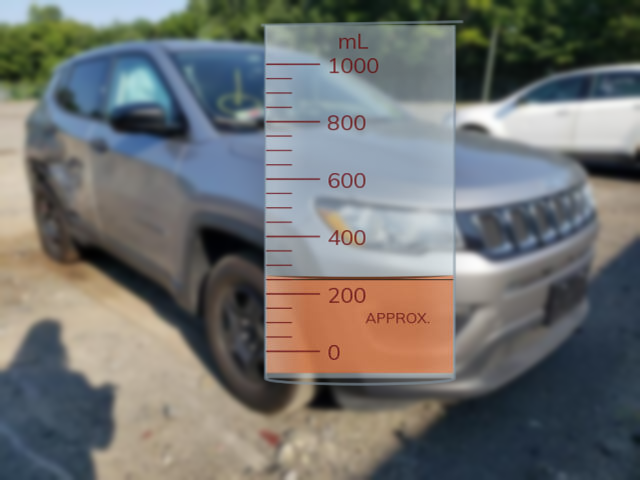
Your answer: 250; mL
